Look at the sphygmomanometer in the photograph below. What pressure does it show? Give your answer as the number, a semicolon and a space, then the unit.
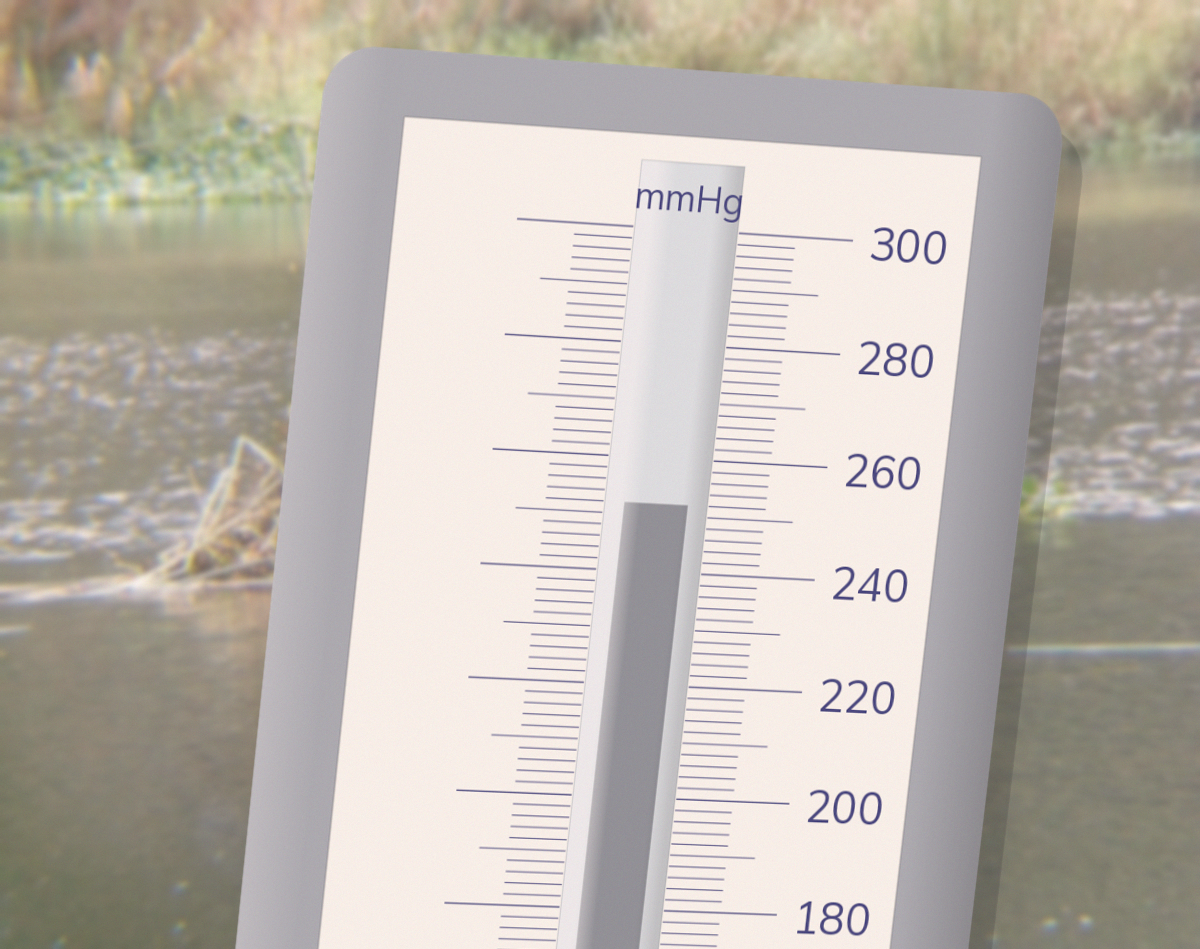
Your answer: 252; mmHg
